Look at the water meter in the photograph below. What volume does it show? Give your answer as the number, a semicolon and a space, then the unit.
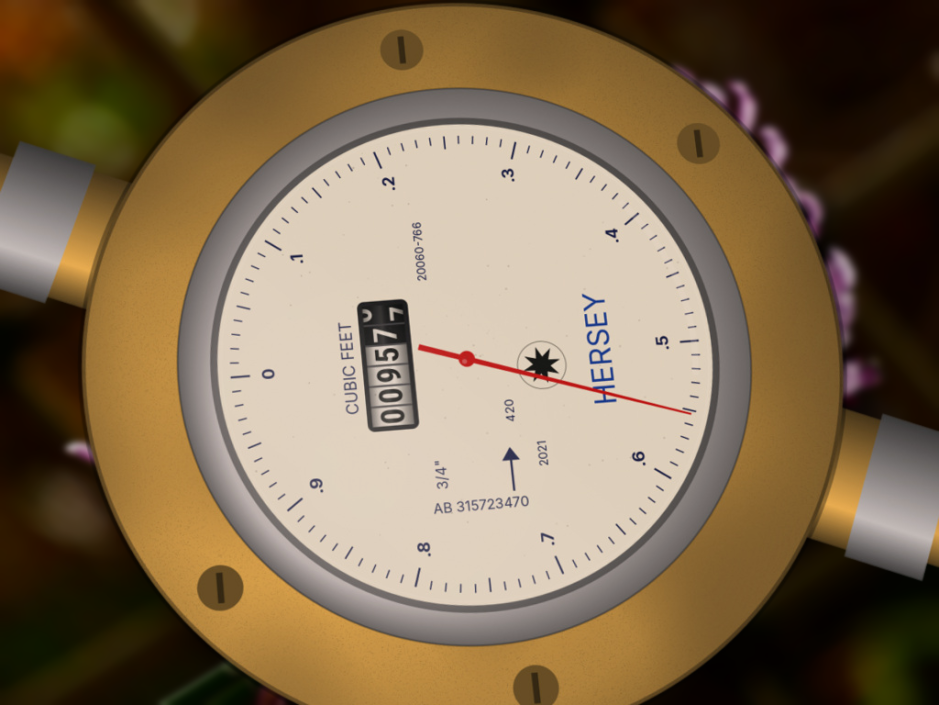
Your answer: 9576.55; ft³
